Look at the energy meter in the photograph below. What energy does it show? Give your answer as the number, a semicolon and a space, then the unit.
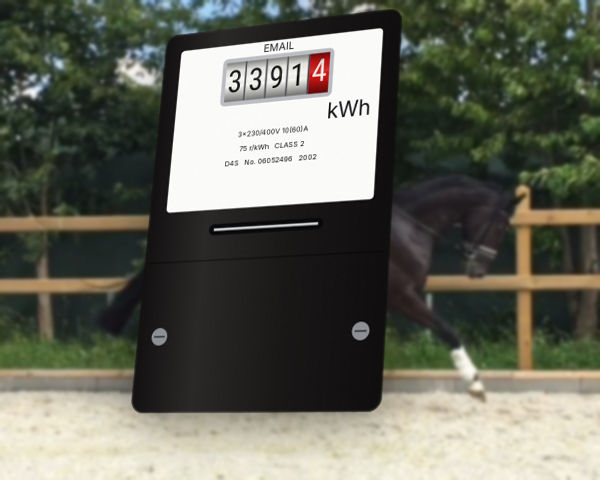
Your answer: 3391.4; kWh
